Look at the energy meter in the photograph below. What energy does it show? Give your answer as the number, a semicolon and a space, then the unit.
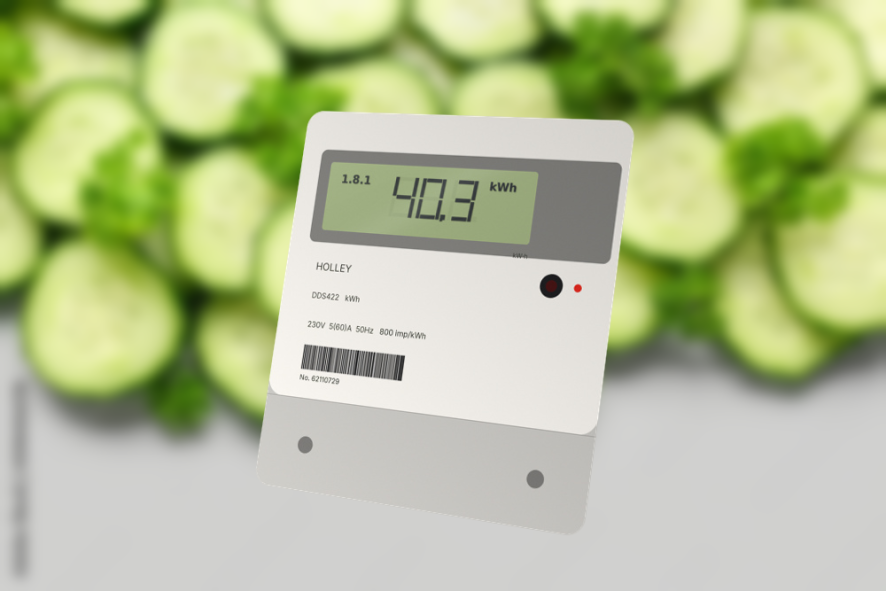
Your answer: 40.3; kWh
